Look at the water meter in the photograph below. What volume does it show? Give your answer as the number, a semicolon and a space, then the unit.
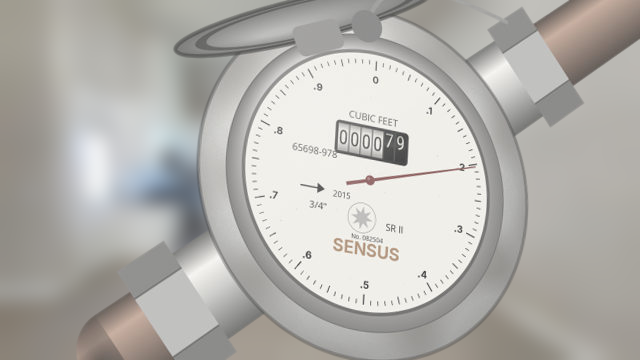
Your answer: 79.20; ft³
